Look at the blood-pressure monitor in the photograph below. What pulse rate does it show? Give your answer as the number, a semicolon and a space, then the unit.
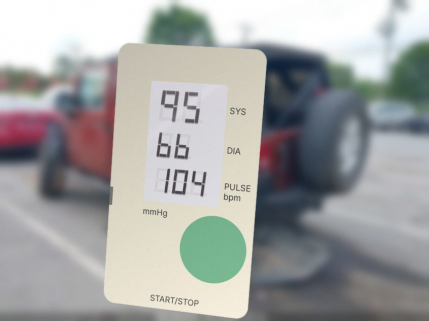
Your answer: 104; bpm
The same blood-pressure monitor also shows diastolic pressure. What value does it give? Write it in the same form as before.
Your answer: 66; mmHg
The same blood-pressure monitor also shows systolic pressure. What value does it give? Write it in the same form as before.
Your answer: 95; mmHg
